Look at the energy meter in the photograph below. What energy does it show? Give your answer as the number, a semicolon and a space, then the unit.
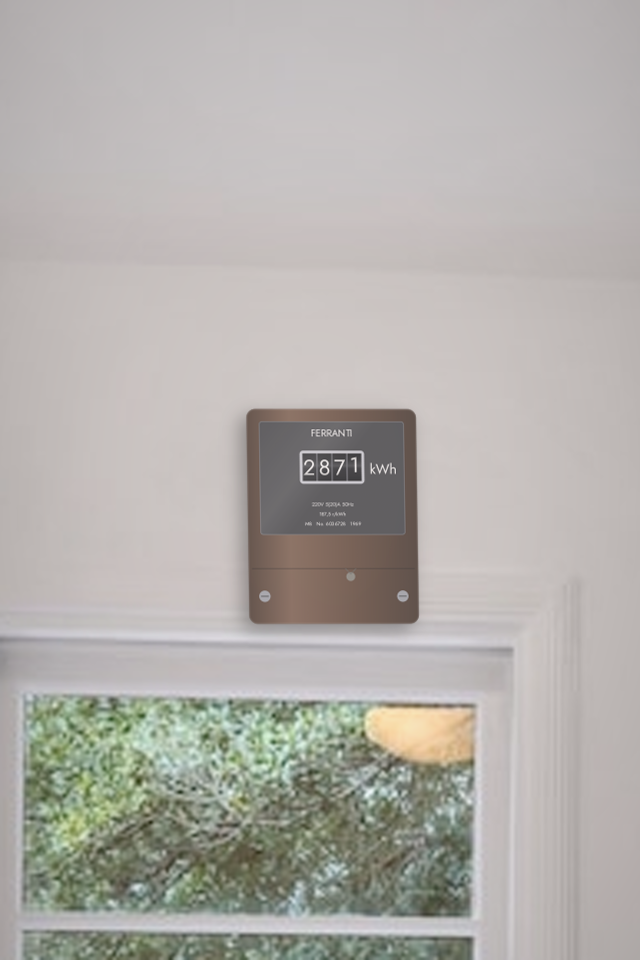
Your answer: 2871; kWh
